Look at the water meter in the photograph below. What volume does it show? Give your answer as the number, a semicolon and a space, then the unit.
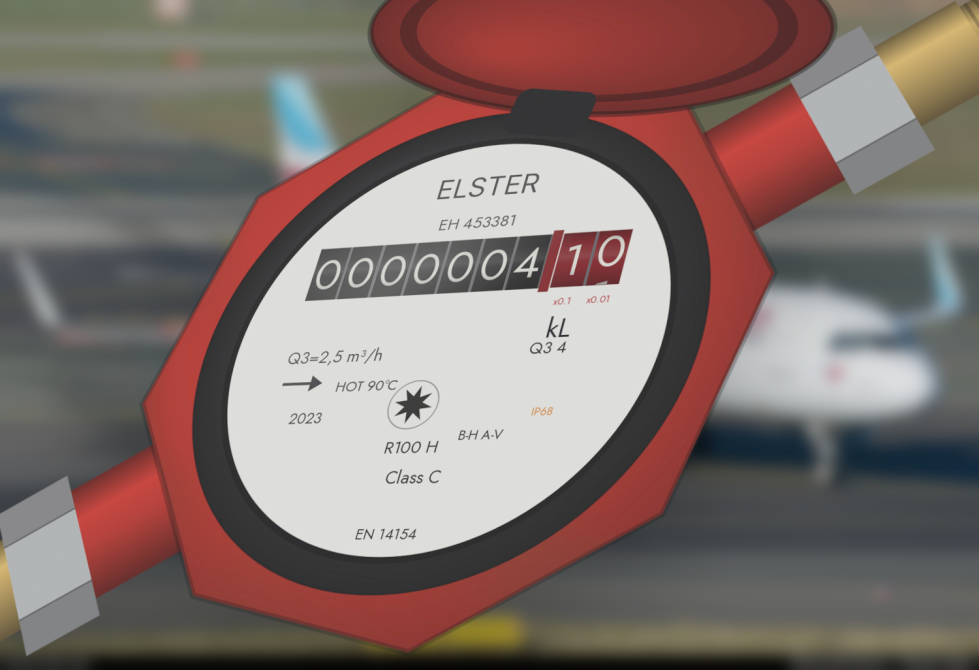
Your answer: 4.10; kL
